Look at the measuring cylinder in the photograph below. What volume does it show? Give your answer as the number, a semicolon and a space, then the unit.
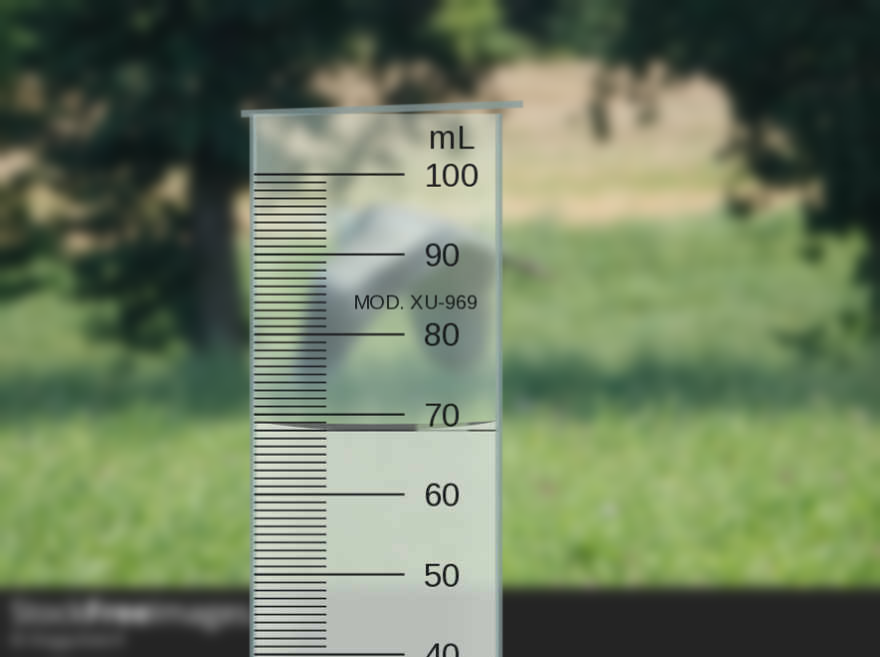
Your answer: 68; mL
